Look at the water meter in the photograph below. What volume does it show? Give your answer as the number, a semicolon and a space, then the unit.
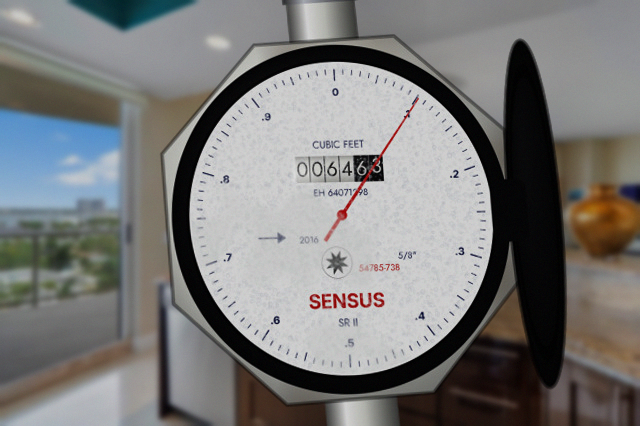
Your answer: 6463.10; ft³
